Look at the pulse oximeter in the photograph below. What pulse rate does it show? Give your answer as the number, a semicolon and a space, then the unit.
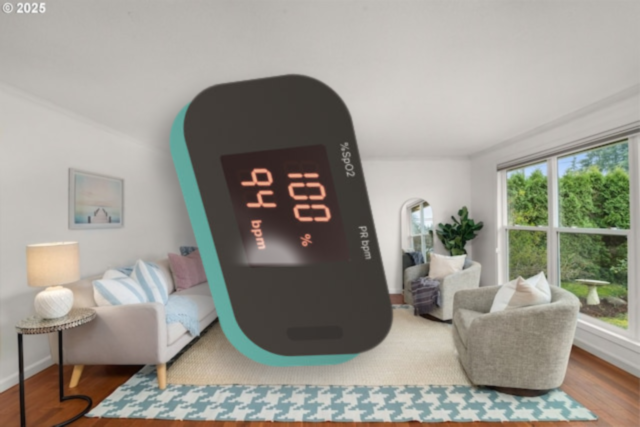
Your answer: 94; bpm
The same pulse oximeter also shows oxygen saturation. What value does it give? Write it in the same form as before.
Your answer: 100; %
